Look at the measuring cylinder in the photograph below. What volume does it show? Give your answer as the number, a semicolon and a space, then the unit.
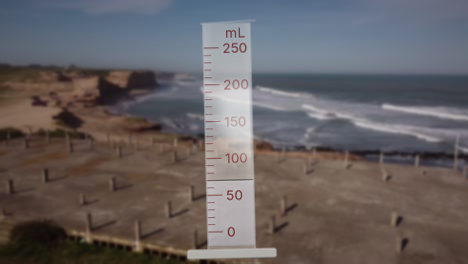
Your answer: 70; mL
